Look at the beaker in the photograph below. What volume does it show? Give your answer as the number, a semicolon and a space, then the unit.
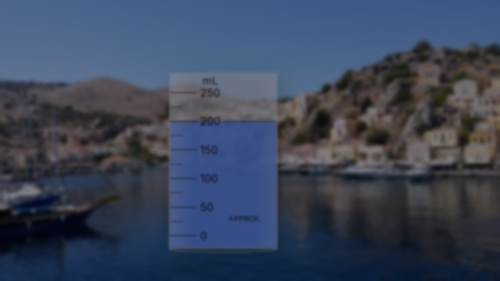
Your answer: 200; mL
